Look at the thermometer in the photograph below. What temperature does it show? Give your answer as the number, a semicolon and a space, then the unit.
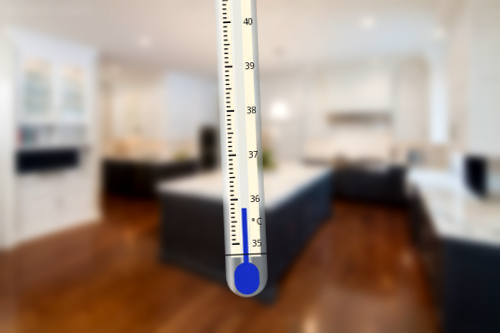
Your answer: 35.8; °C
